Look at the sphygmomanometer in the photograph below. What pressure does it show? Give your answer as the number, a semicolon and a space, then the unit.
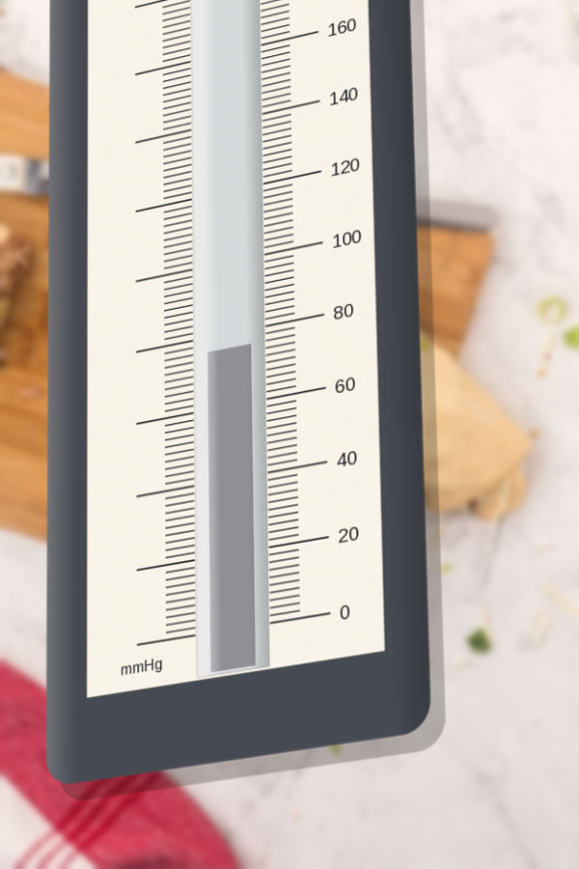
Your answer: 76; mmHg
